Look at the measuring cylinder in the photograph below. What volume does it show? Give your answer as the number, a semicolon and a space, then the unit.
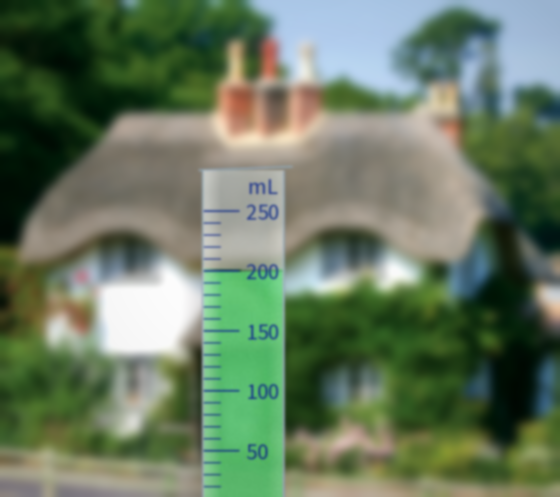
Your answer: 200; mL
